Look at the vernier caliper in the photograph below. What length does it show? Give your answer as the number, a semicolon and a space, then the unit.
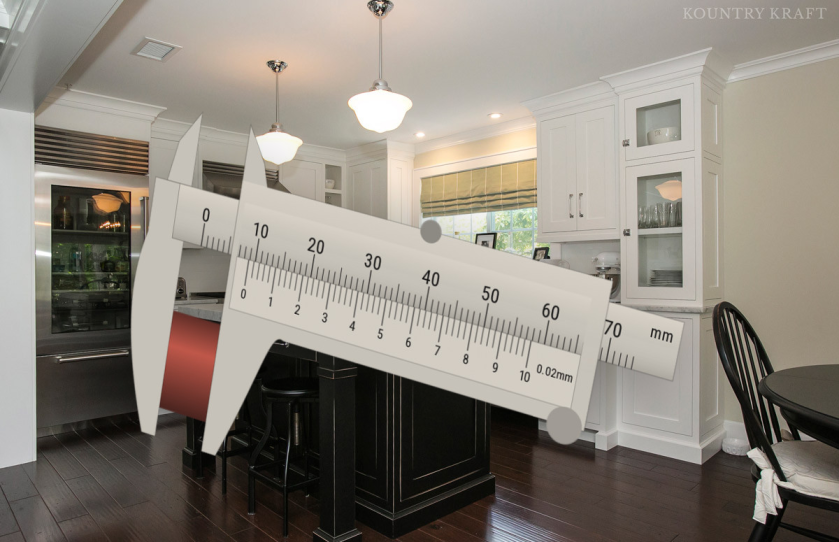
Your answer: 8.8; mm
